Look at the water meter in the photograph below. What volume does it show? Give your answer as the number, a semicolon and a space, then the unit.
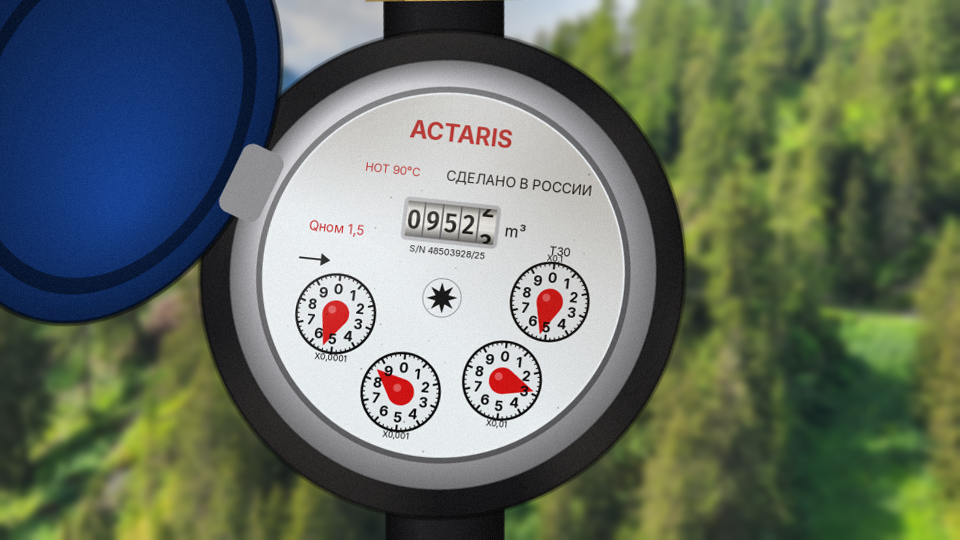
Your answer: 9522.5285; m³
